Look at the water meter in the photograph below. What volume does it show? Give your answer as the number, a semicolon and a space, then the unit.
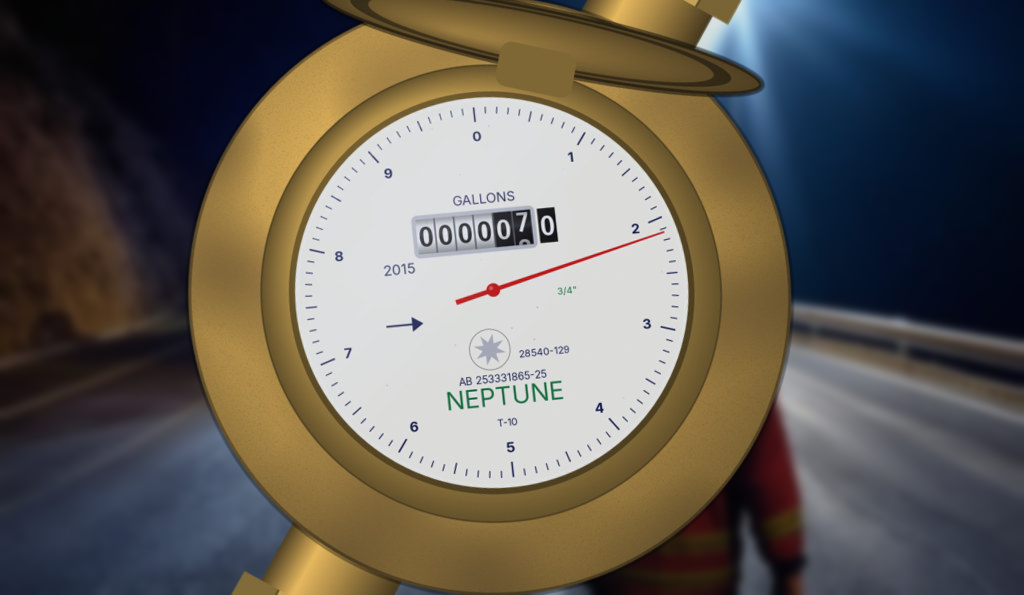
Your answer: 72.1; gal
